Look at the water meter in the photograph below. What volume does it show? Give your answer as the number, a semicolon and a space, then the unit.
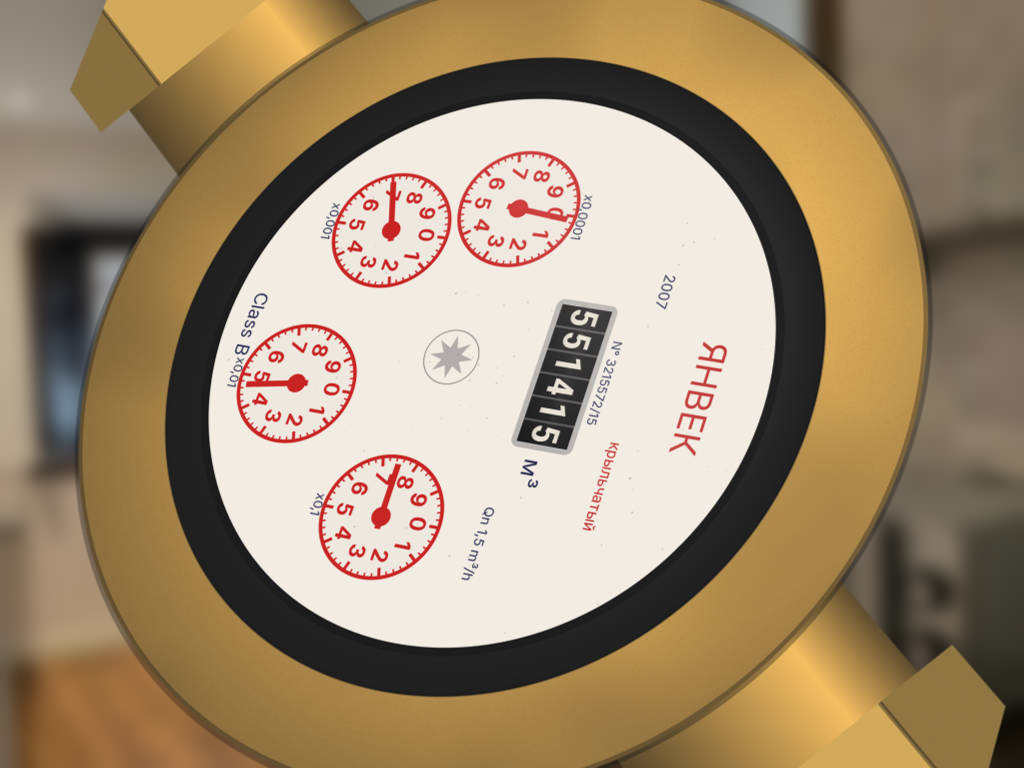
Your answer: 551415.7470; m³
